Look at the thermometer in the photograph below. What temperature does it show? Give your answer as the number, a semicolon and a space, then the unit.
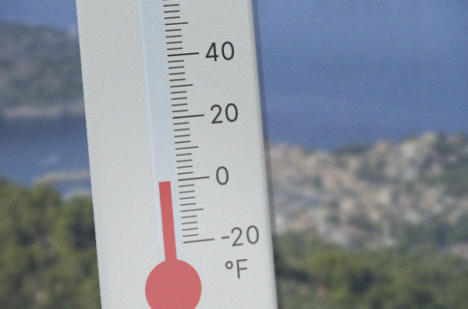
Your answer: 0; °F
